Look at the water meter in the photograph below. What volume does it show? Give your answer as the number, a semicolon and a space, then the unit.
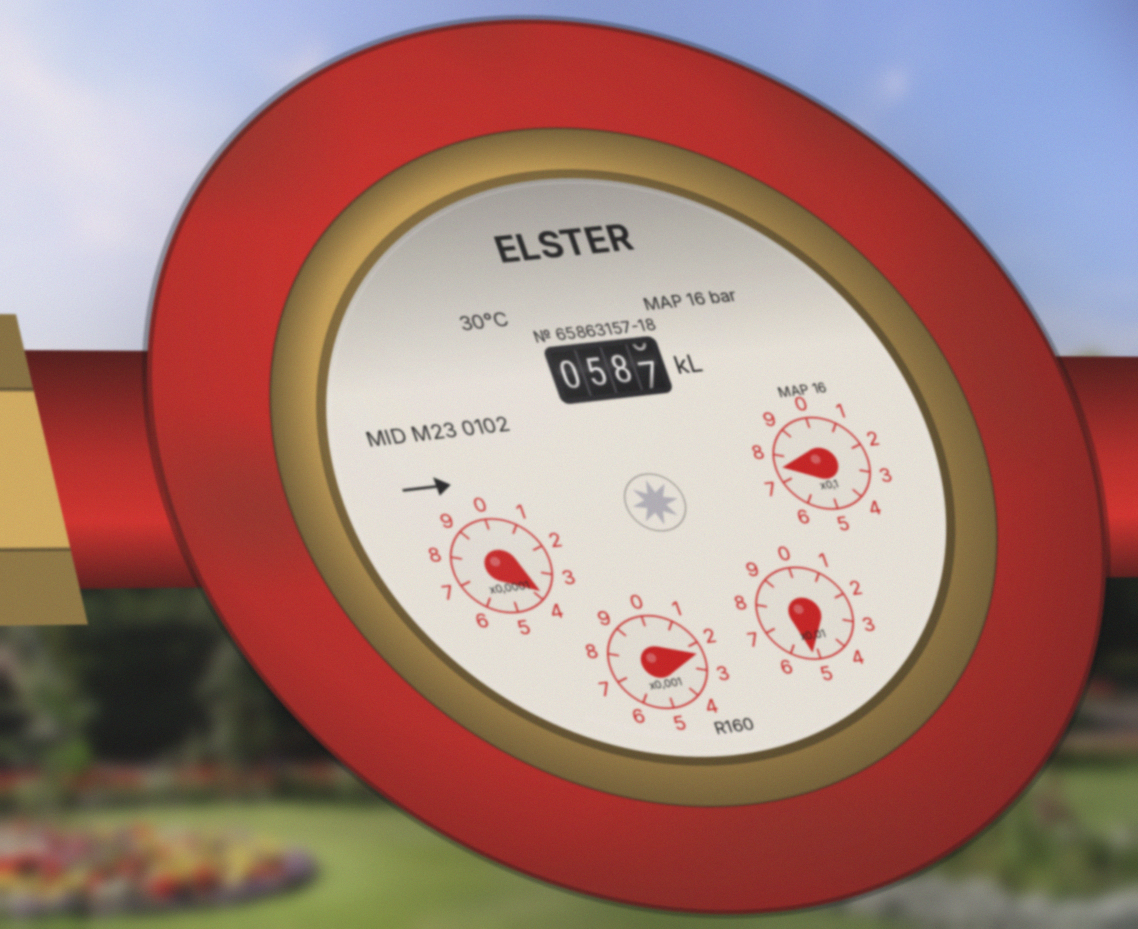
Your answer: 586.7523; kL
